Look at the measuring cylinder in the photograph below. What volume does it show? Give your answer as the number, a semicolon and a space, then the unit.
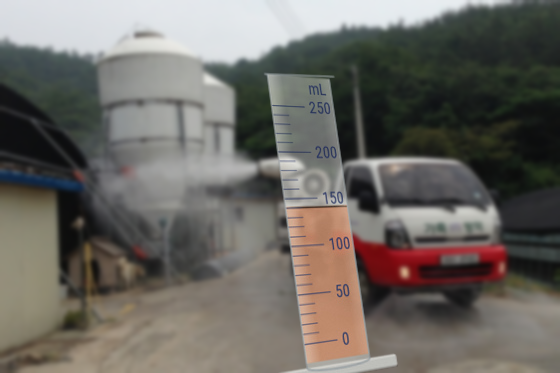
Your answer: 140; mL
